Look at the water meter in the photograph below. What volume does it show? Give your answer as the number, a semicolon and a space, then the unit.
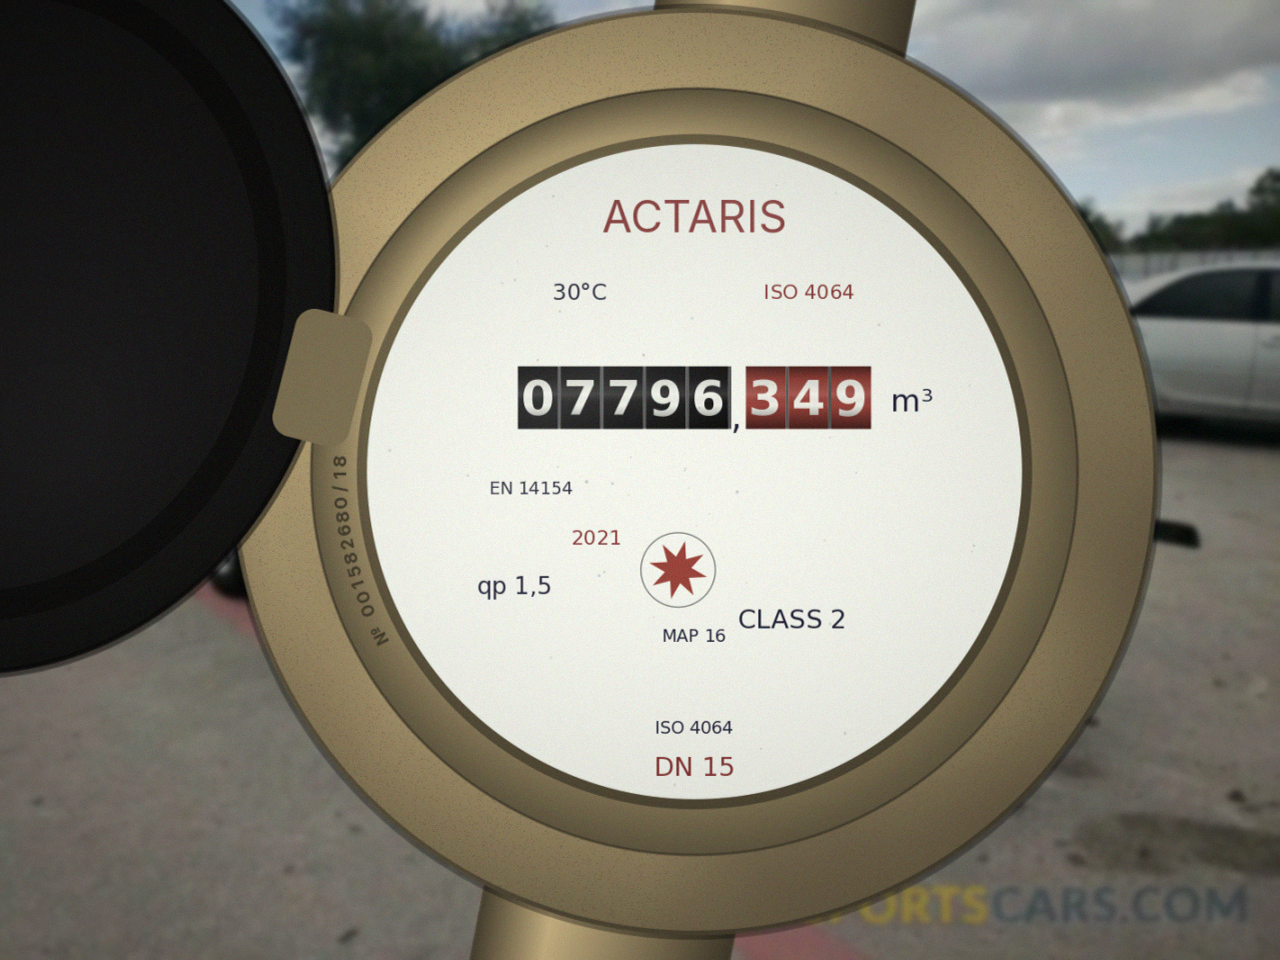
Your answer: 7796.349; m³
